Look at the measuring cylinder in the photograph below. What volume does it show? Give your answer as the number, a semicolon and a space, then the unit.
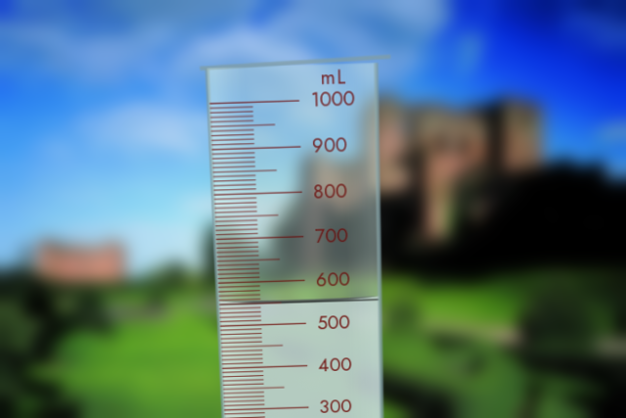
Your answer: 550; mL
